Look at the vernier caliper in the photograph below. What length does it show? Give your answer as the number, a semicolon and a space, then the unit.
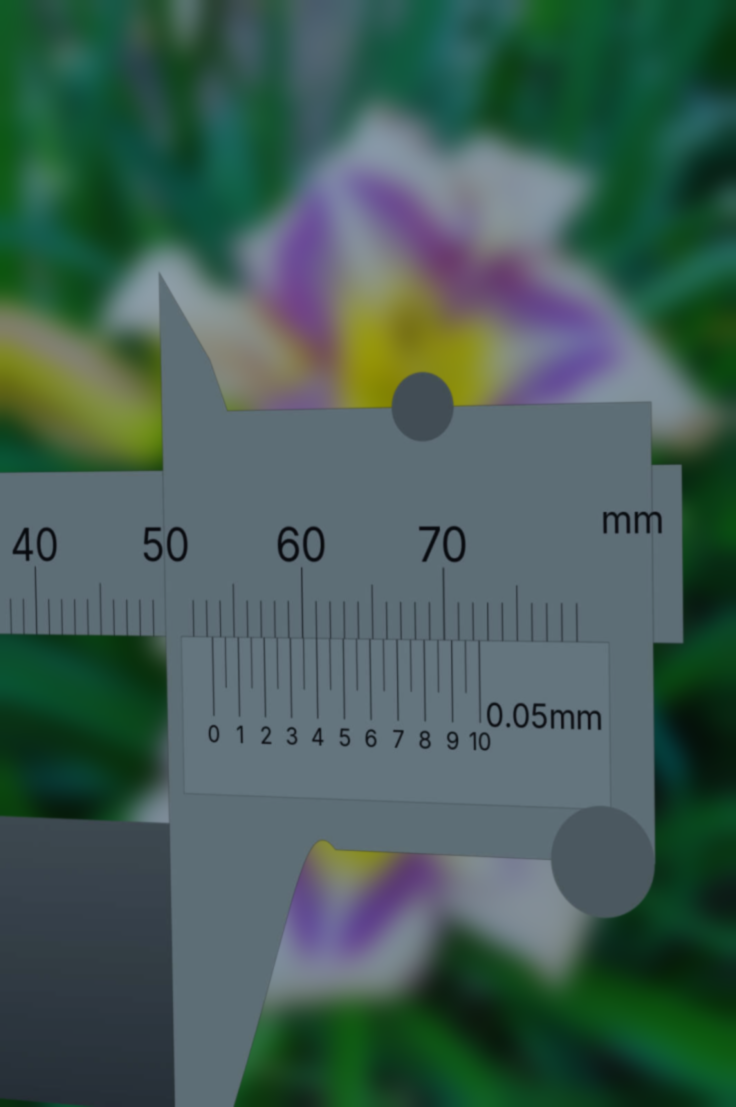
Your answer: 53.4; mm
